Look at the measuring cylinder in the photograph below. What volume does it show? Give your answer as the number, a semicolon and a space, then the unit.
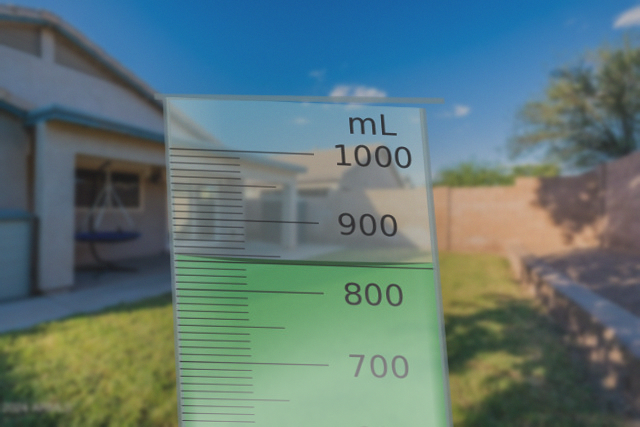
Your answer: 840; mL
